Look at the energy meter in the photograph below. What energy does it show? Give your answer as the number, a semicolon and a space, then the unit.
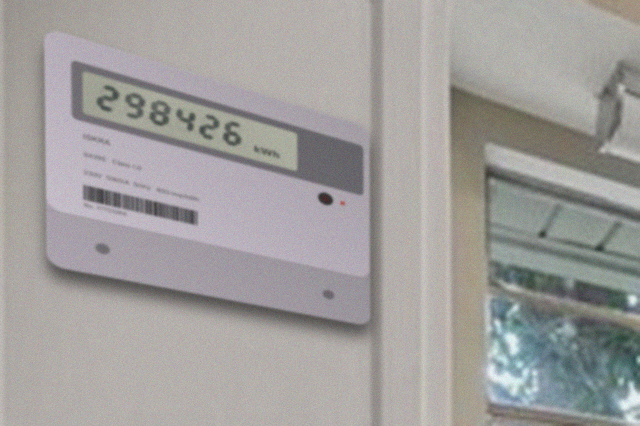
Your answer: 298426; kWh
